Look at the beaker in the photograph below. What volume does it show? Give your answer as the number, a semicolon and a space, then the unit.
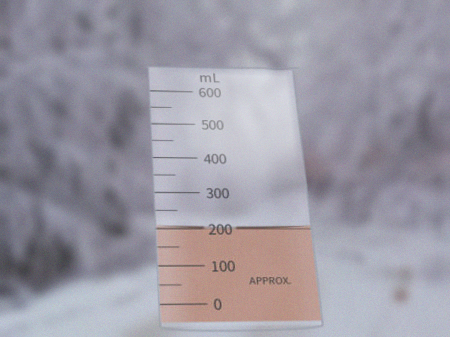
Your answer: 200; mL
